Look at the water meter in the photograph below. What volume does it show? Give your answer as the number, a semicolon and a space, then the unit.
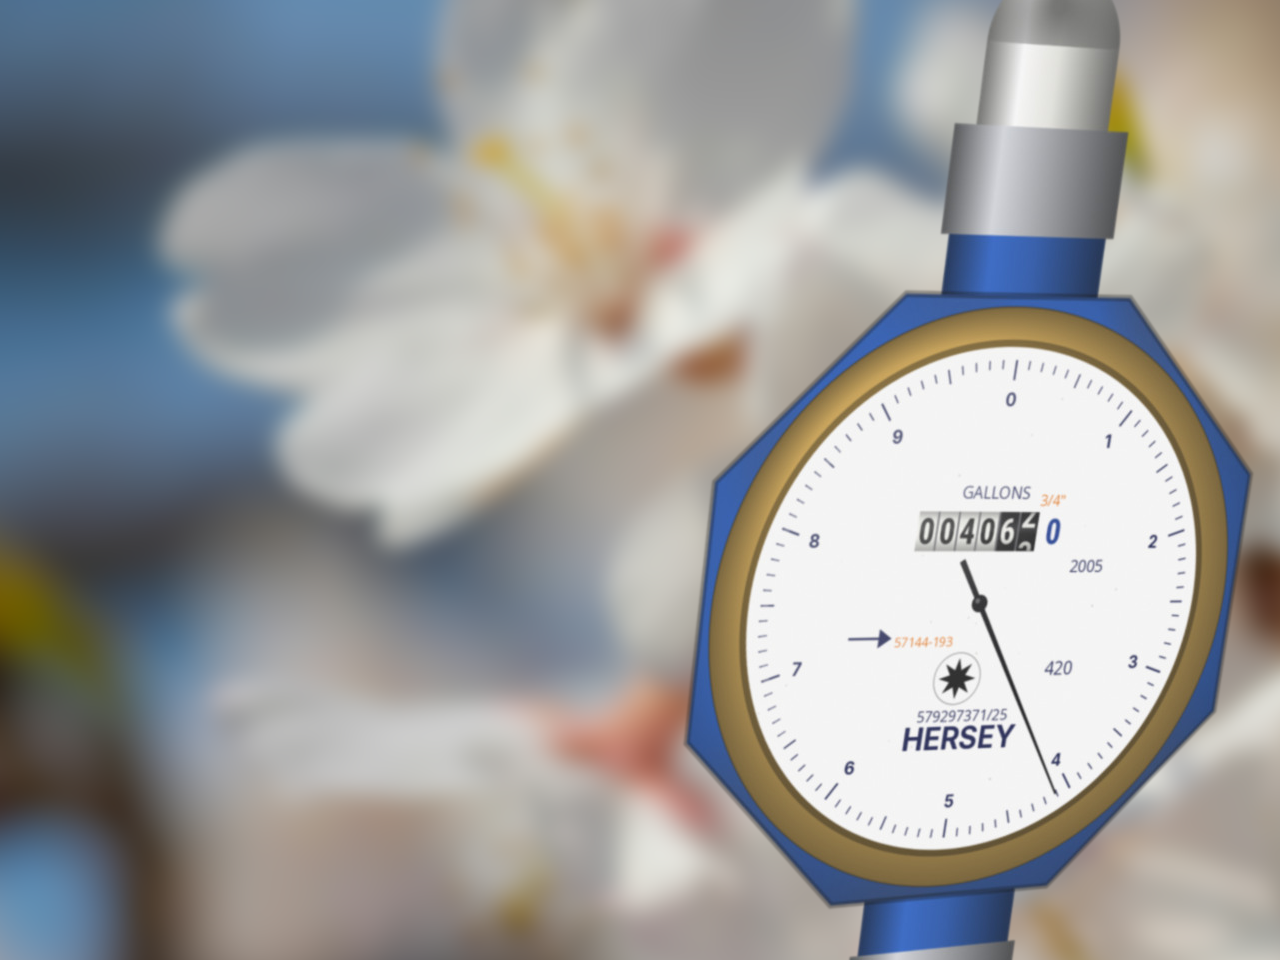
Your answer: 40624.1; gal
